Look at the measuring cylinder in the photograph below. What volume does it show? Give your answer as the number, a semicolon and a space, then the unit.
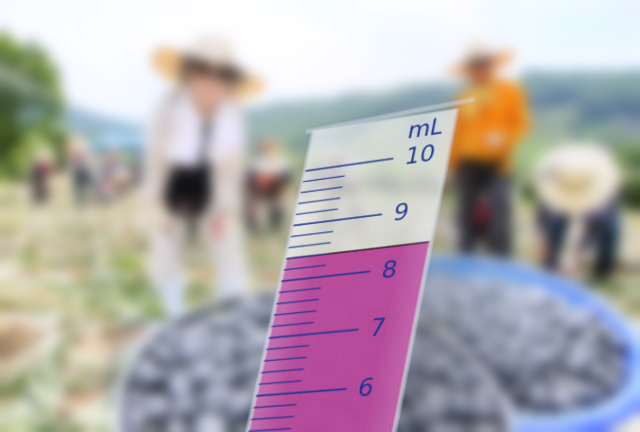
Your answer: 8.4; mL
